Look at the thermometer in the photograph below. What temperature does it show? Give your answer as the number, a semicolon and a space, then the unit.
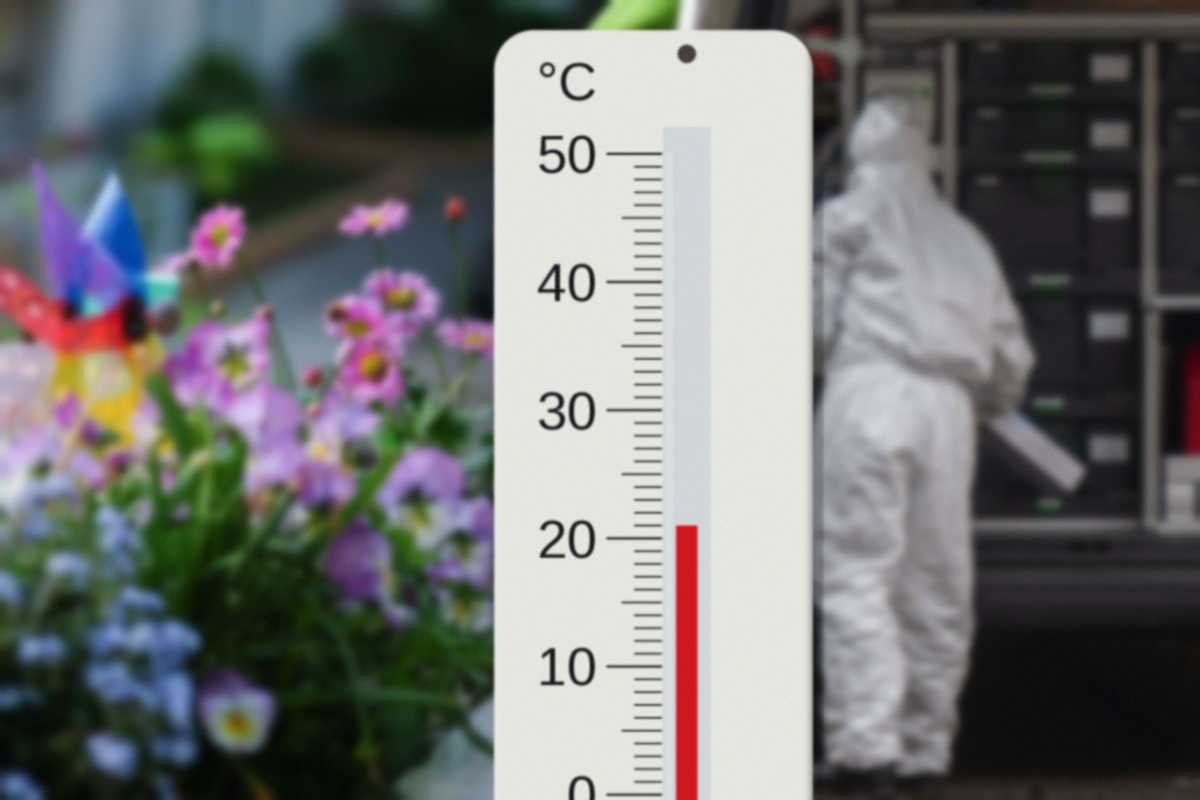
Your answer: 21; °C
